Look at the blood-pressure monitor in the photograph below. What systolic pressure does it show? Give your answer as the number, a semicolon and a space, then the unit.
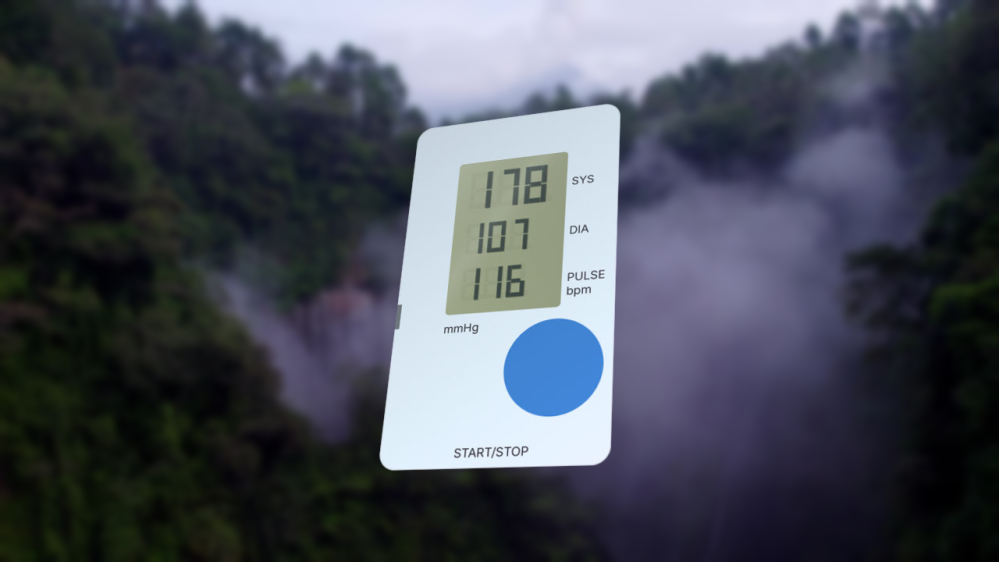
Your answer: 178; mmHg
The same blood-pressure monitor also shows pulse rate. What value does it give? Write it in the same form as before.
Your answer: 116; bpm
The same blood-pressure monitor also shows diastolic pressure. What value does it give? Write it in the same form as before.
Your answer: 107; mmHg
